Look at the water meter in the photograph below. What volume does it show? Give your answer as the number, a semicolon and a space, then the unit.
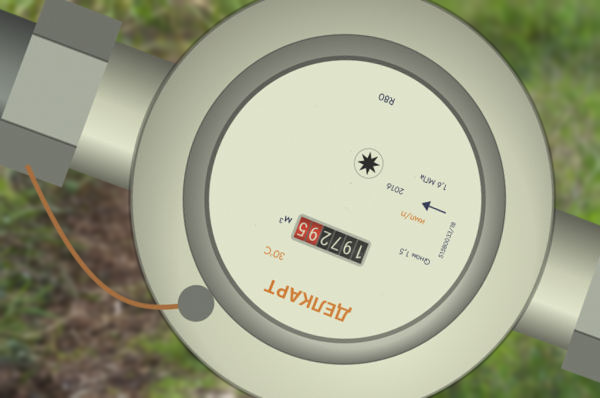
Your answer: 1972.95; m³
